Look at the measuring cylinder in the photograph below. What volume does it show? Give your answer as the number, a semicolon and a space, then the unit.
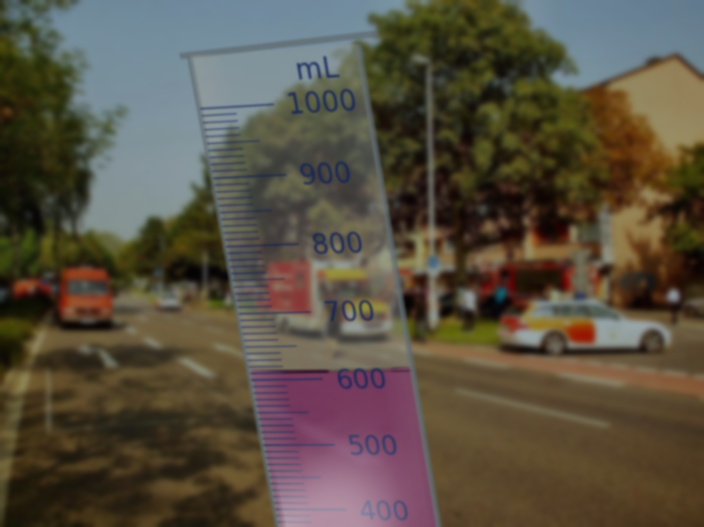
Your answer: 610; mL
